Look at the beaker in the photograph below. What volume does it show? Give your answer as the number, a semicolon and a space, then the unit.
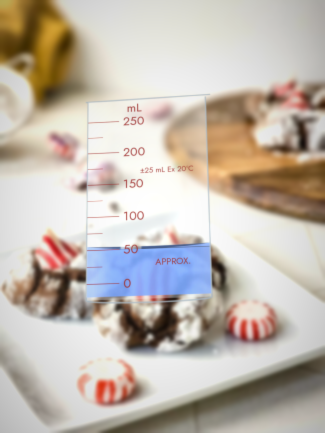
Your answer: 50; mL
